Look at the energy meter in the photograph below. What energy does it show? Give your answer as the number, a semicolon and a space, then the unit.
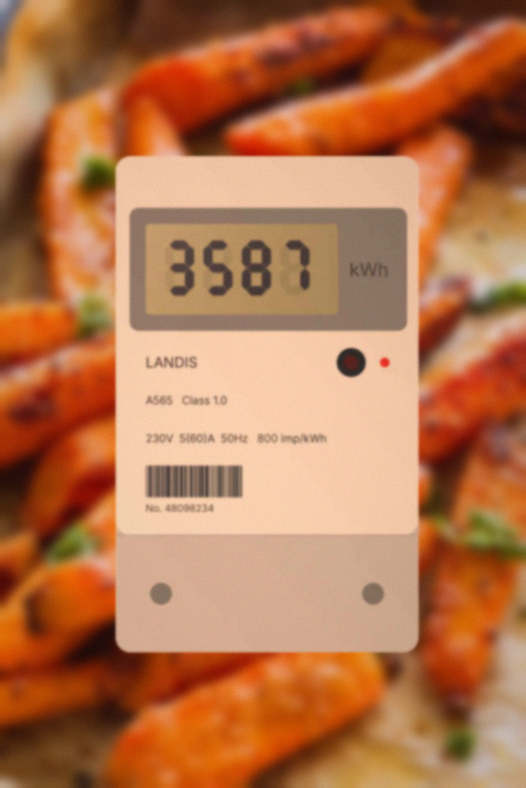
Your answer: 3587; kWh
